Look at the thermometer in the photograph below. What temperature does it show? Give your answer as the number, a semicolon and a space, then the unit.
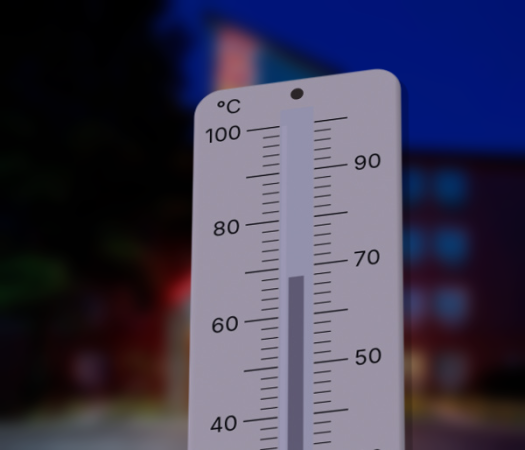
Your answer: 68; °C
